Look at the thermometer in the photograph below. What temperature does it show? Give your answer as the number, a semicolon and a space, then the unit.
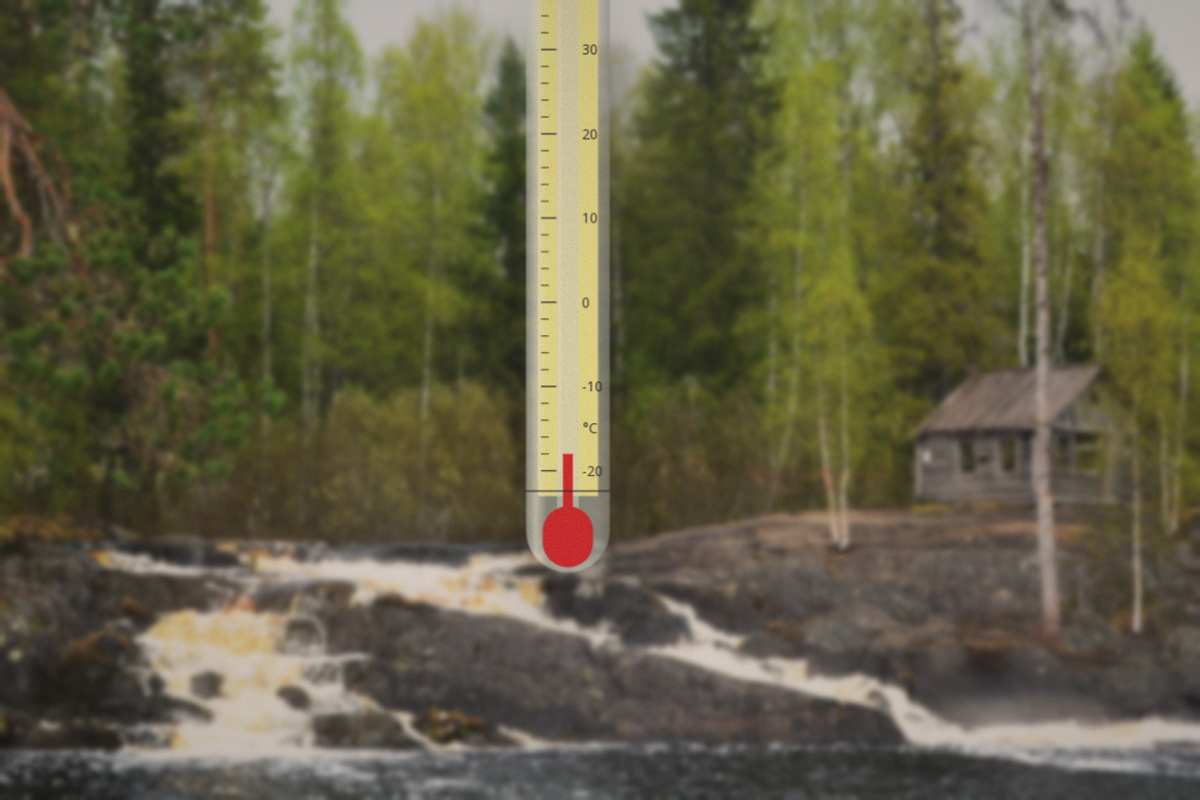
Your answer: -18; °C
